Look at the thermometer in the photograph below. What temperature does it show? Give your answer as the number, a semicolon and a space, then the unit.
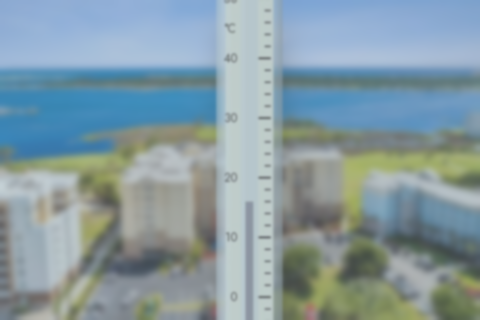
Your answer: 16; °C
